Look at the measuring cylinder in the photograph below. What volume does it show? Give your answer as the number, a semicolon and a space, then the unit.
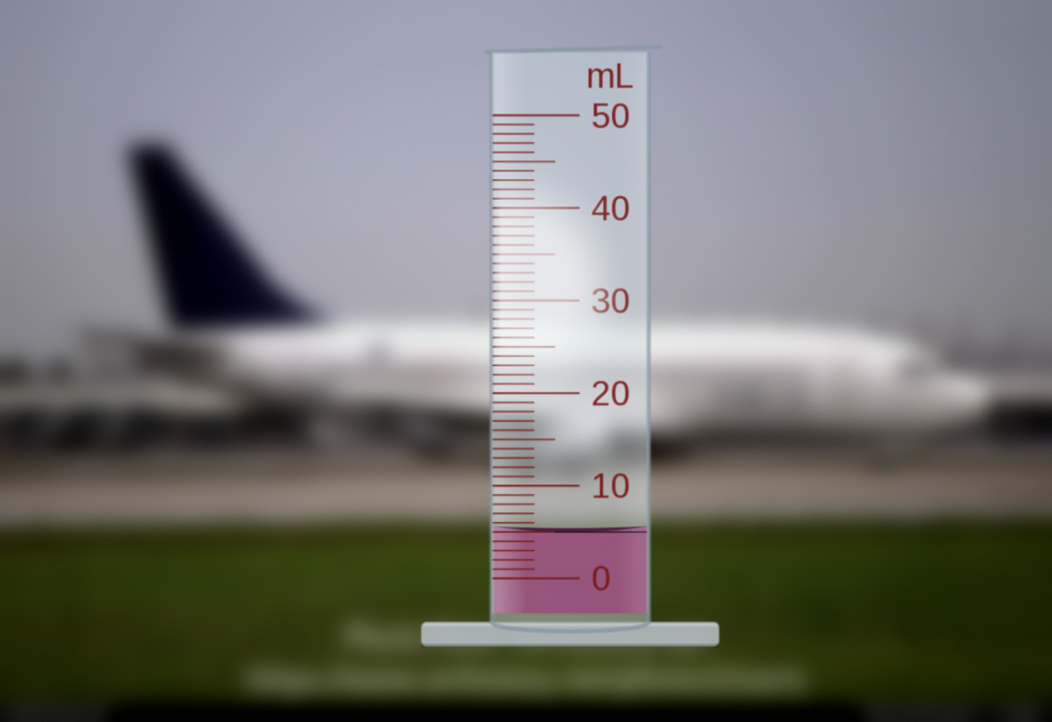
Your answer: 5; mL
